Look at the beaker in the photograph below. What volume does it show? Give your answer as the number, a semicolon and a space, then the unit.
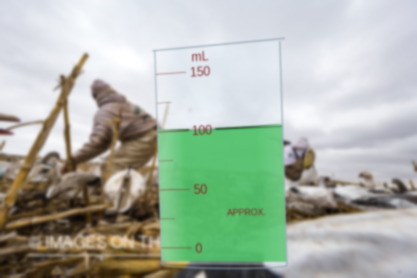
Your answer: 100; mL
